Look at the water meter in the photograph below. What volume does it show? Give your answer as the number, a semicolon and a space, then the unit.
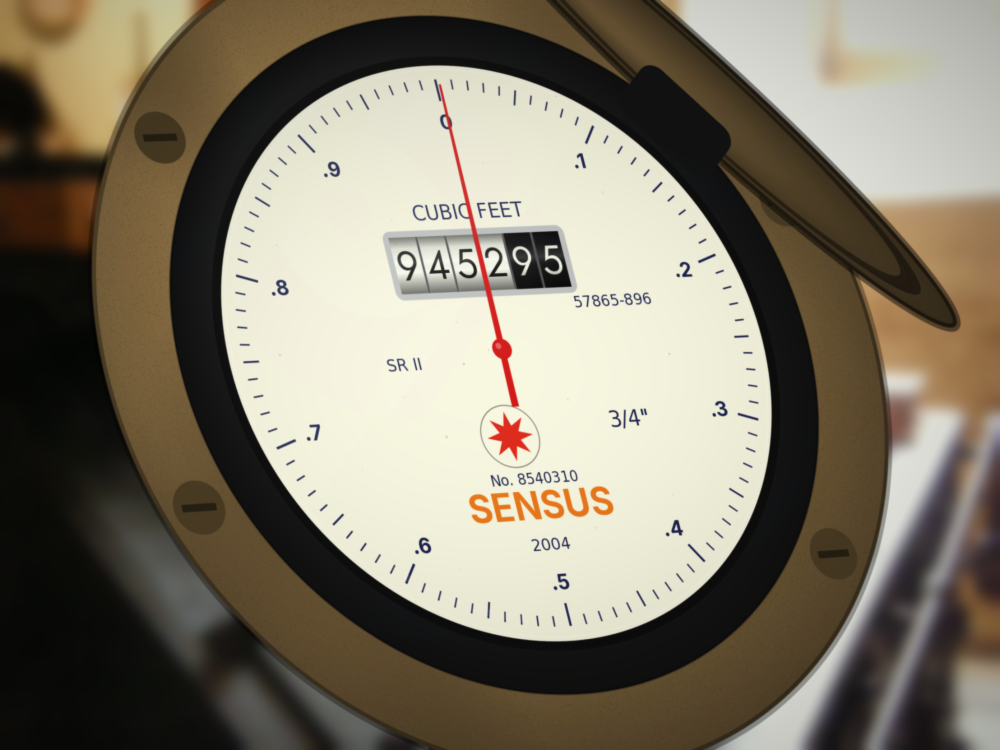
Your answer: 945295.00; ft³
